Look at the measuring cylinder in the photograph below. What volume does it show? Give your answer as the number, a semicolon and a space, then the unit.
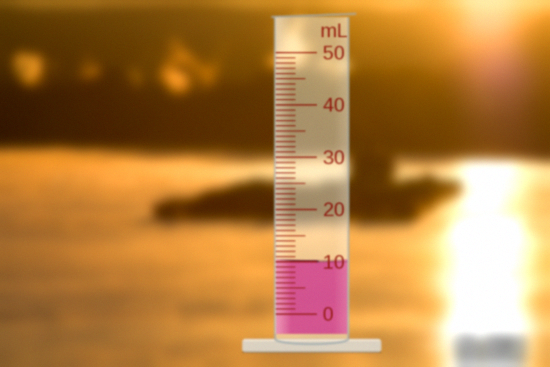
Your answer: 10; mL
